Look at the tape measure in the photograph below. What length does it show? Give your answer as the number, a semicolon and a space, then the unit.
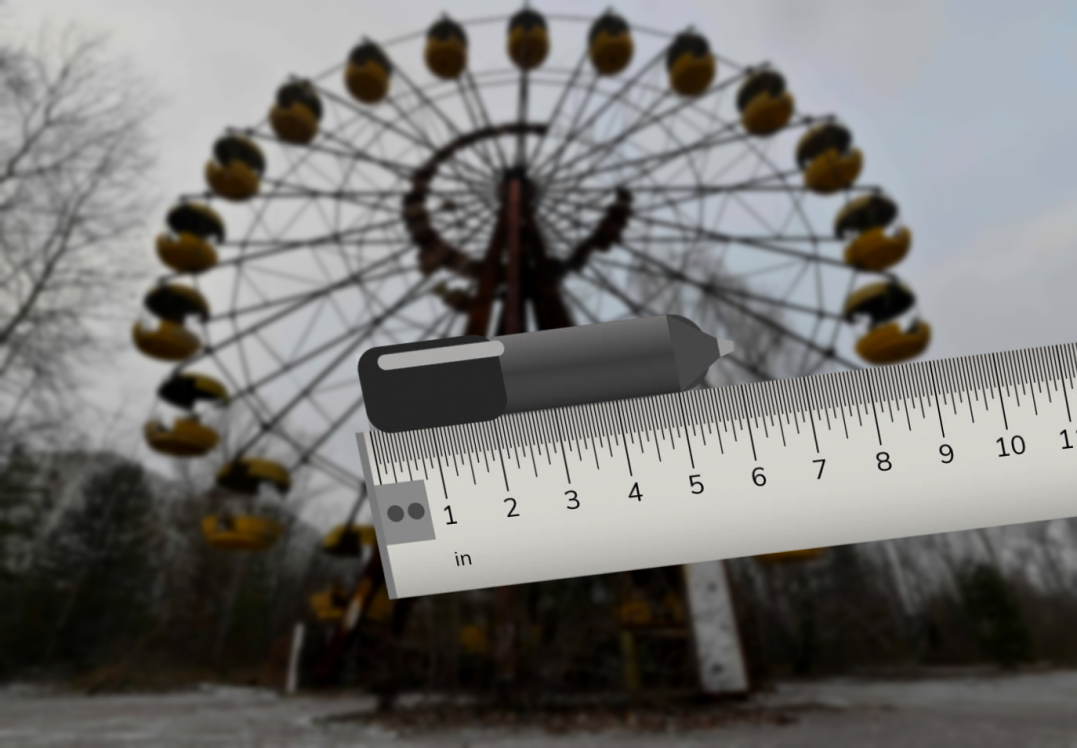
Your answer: 6; in
